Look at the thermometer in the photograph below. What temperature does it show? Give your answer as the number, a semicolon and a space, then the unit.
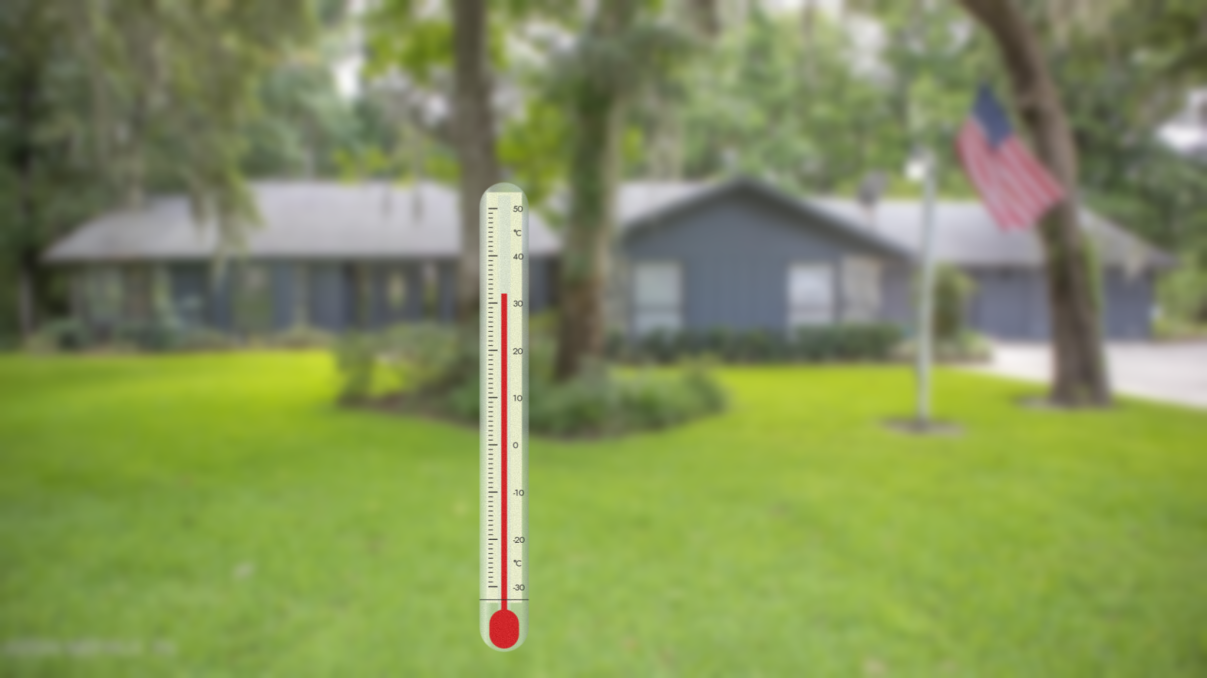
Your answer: 32; °C
